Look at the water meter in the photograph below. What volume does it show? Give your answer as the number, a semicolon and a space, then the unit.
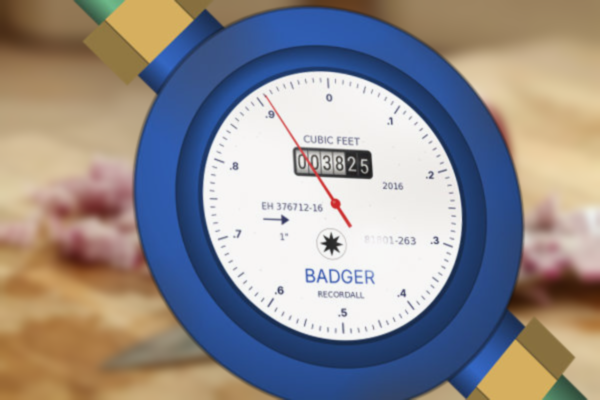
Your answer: 3824.91; ft³
